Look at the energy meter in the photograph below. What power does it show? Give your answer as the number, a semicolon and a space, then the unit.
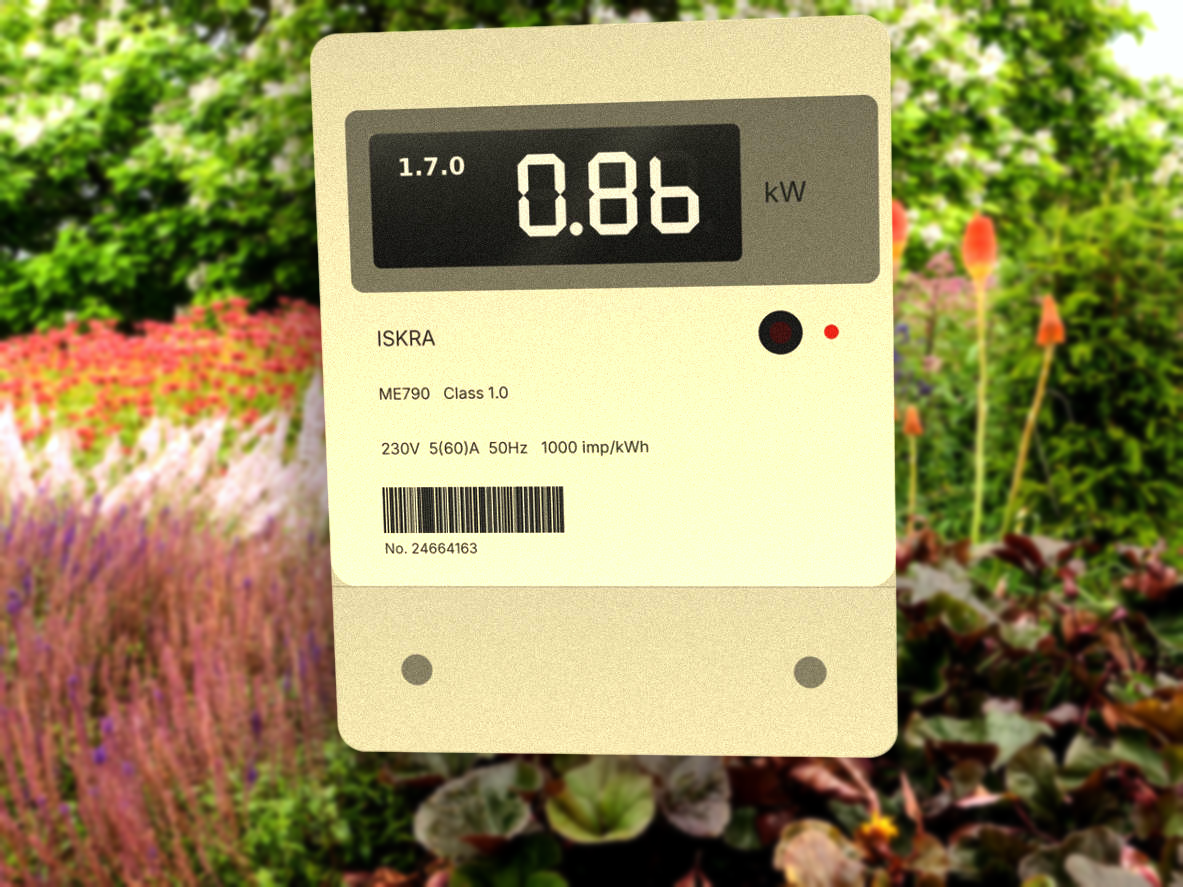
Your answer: 0.86; kW
